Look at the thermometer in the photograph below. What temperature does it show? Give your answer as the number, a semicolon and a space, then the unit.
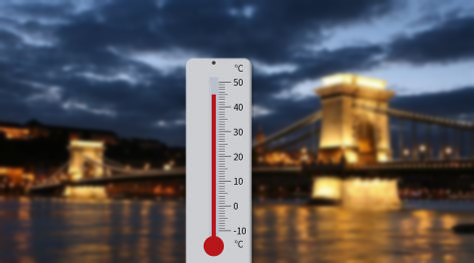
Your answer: 45; °C
